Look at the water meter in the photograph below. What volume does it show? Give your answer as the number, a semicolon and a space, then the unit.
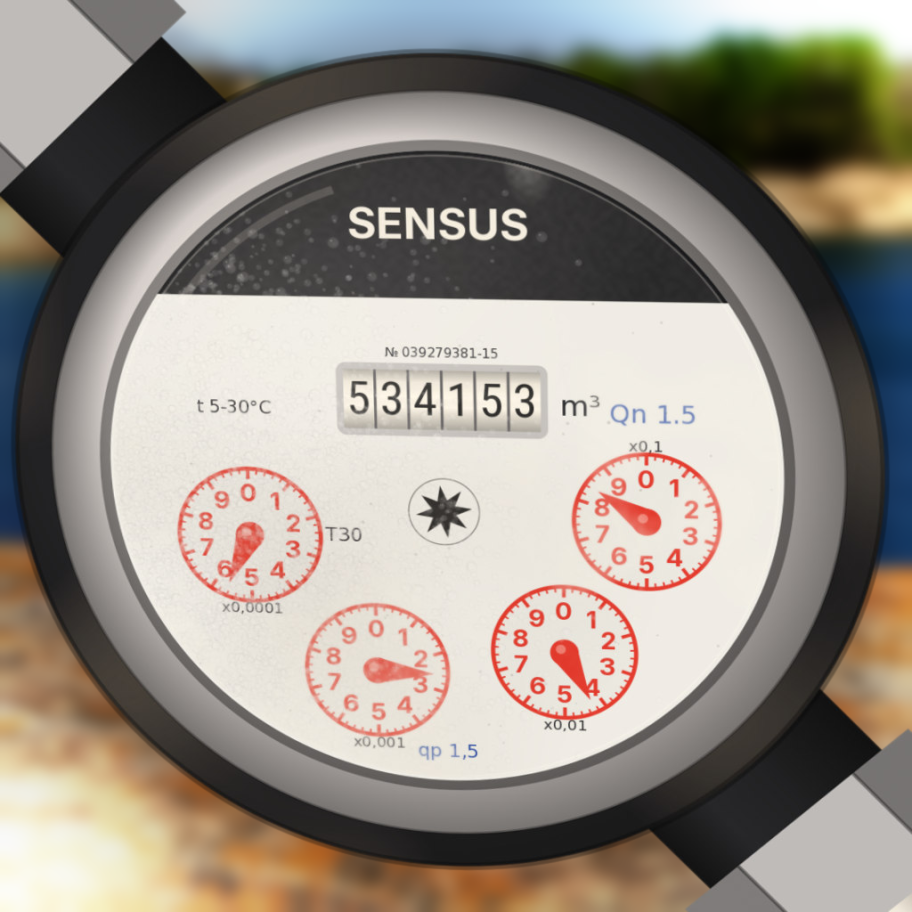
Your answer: 534153.8425; m³
